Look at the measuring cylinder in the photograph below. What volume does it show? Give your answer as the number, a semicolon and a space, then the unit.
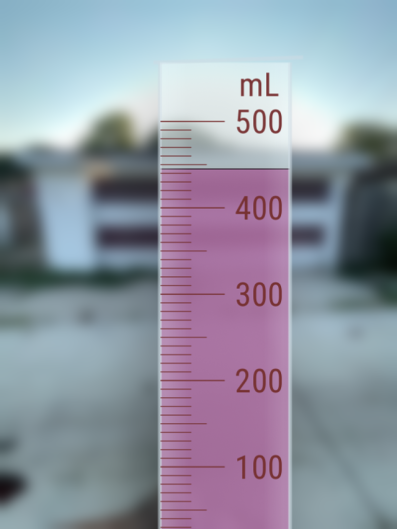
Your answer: 445; mL
